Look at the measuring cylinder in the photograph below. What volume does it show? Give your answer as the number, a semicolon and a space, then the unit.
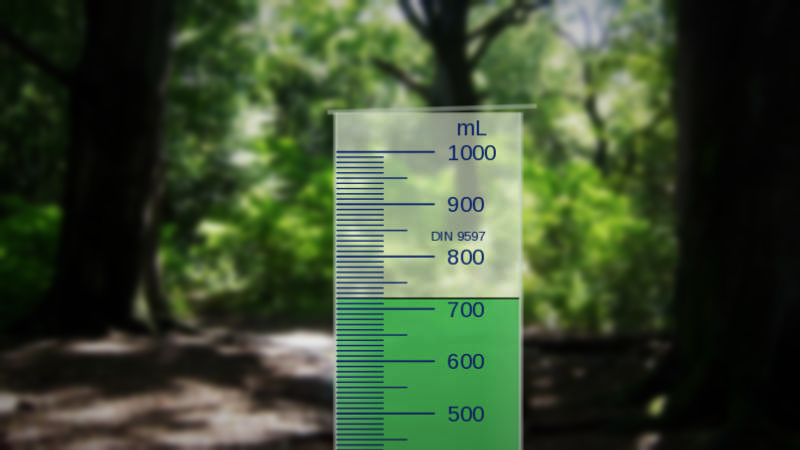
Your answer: 720; mL
